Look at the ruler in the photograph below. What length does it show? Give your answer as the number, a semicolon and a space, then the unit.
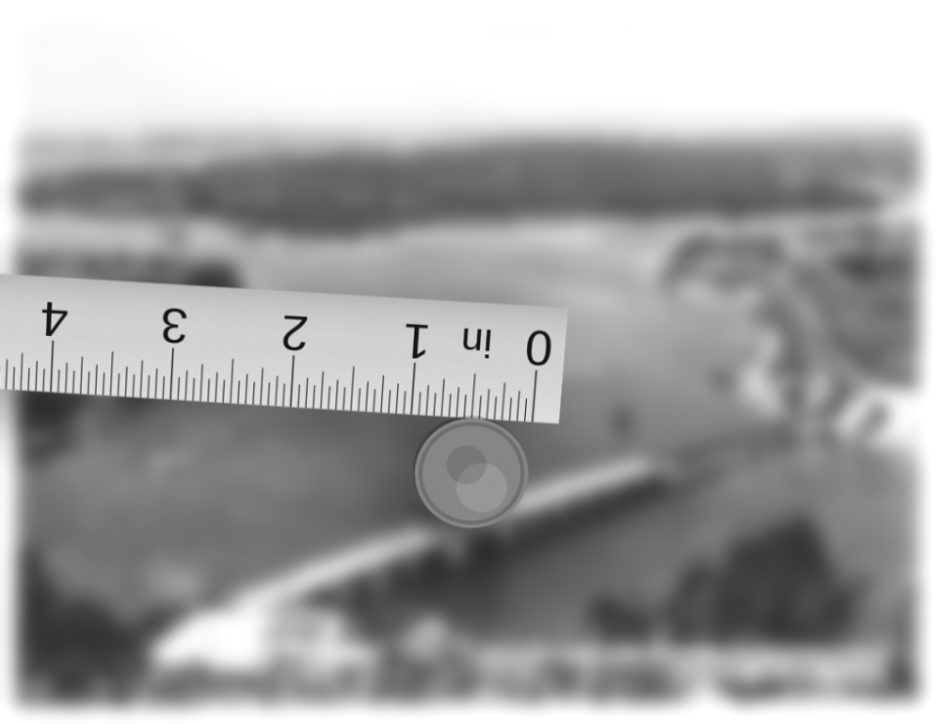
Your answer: 0.9375; in
